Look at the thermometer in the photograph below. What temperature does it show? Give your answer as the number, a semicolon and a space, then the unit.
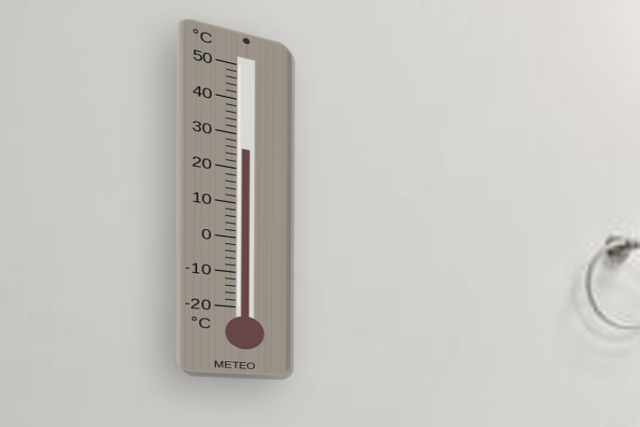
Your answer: 26; °C
